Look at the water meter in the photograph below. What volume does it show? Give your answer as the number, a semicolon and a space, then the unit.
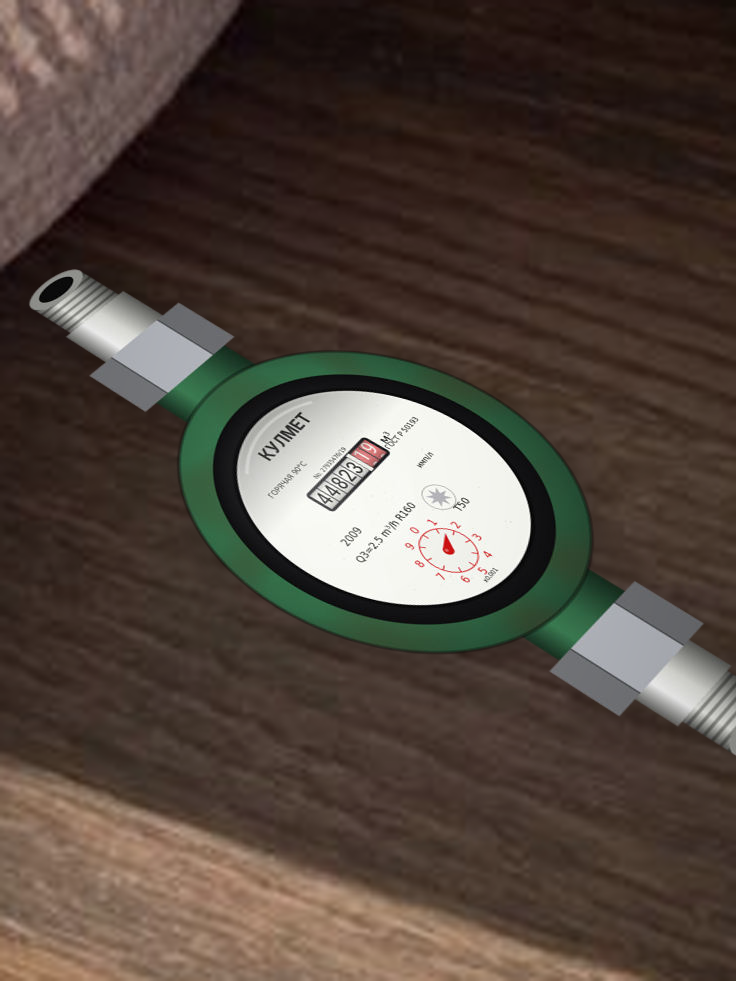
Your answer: 44823.191; m³
